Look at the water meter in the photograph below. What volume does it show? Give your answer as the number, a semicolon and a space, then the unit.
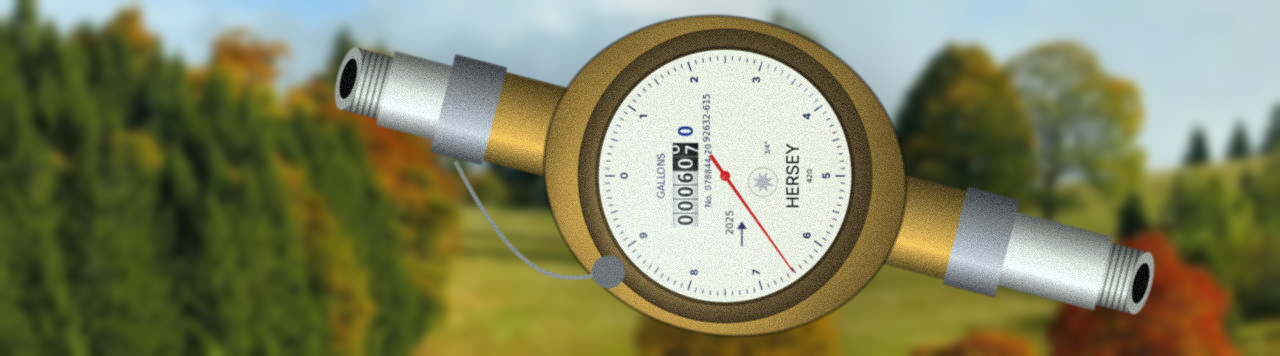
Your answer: 6066.5; gal
